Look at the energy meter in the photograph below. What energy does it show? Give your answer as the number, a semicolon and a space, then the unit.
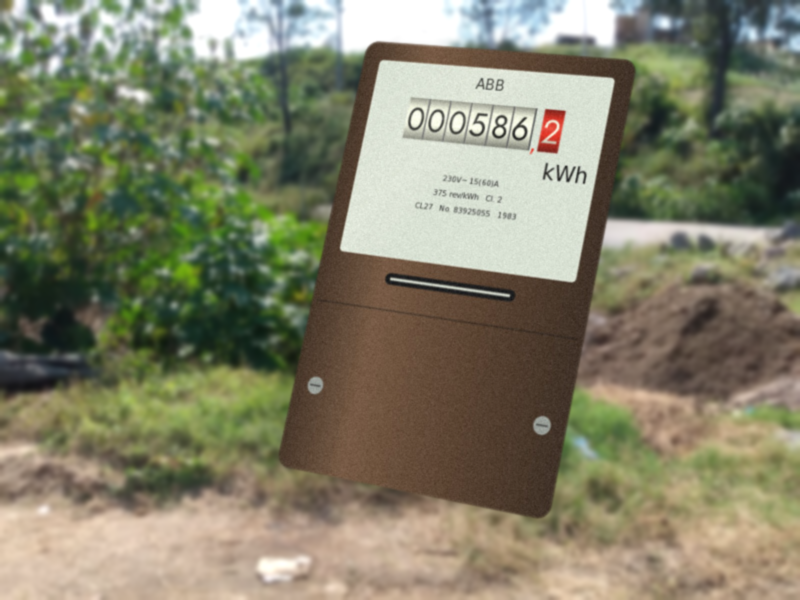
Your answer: 586.2; kWh
